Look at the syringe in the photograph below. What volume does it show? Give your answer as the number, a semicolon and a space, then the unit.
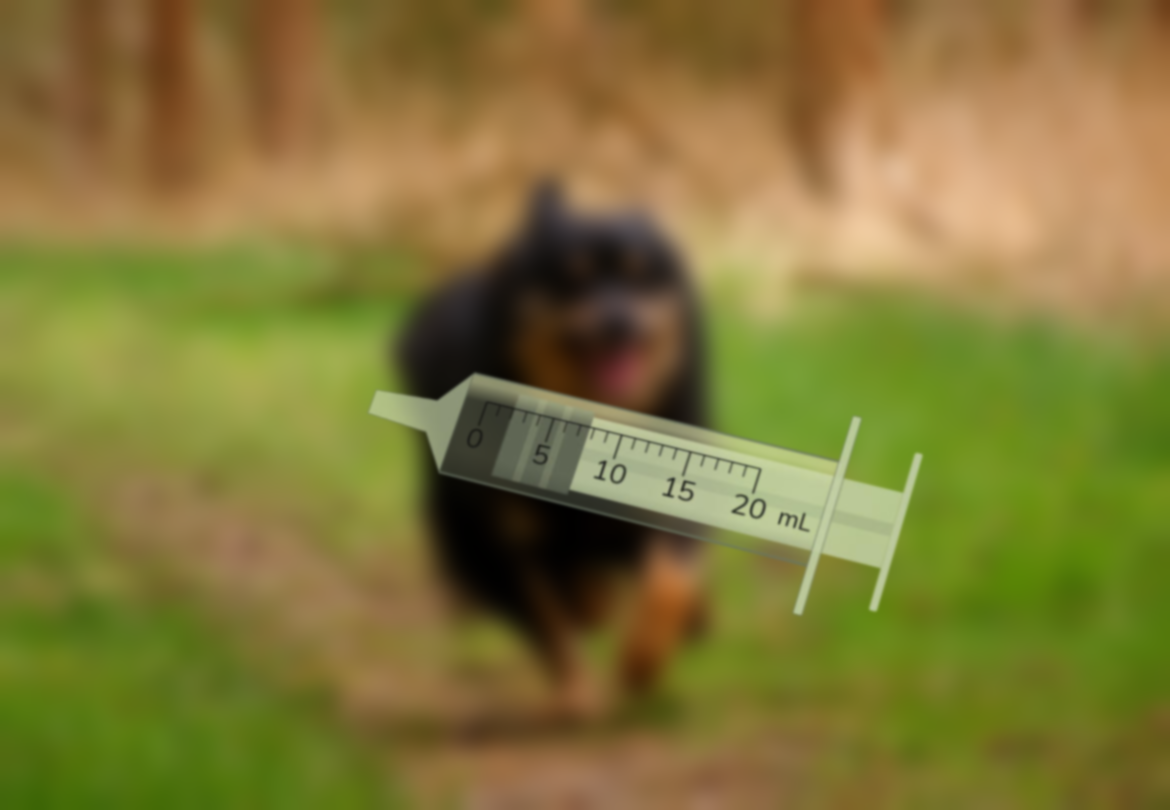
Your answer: 2; mL
